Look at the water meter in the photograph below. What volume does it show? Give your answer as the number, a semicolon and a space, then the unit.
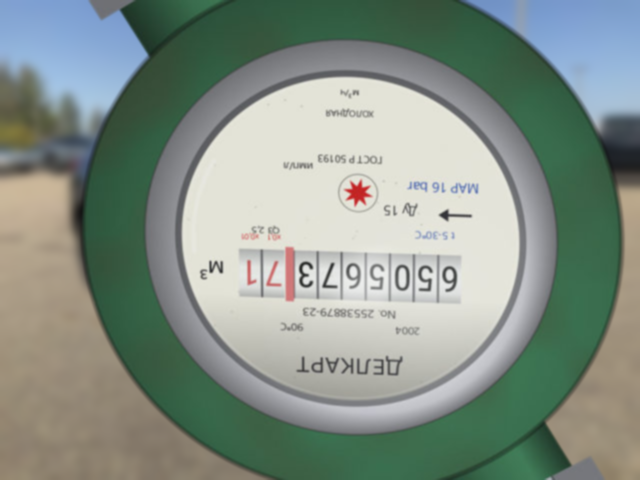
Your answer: 6505673.71; m³
